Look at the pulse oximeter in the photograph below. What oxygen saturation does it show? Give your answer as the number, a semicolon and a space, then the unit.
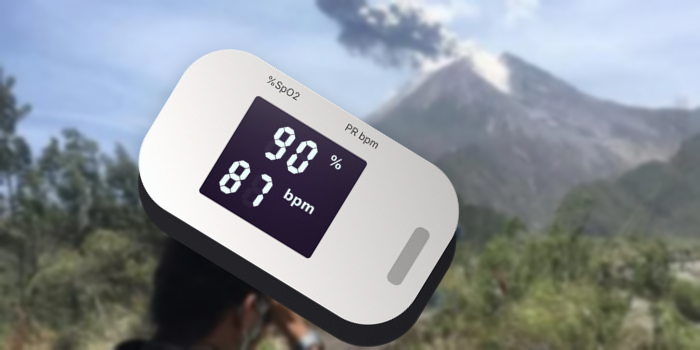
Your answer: 90; %
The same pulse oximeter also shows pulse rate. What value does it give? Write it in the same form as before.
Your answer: 87; bpm
